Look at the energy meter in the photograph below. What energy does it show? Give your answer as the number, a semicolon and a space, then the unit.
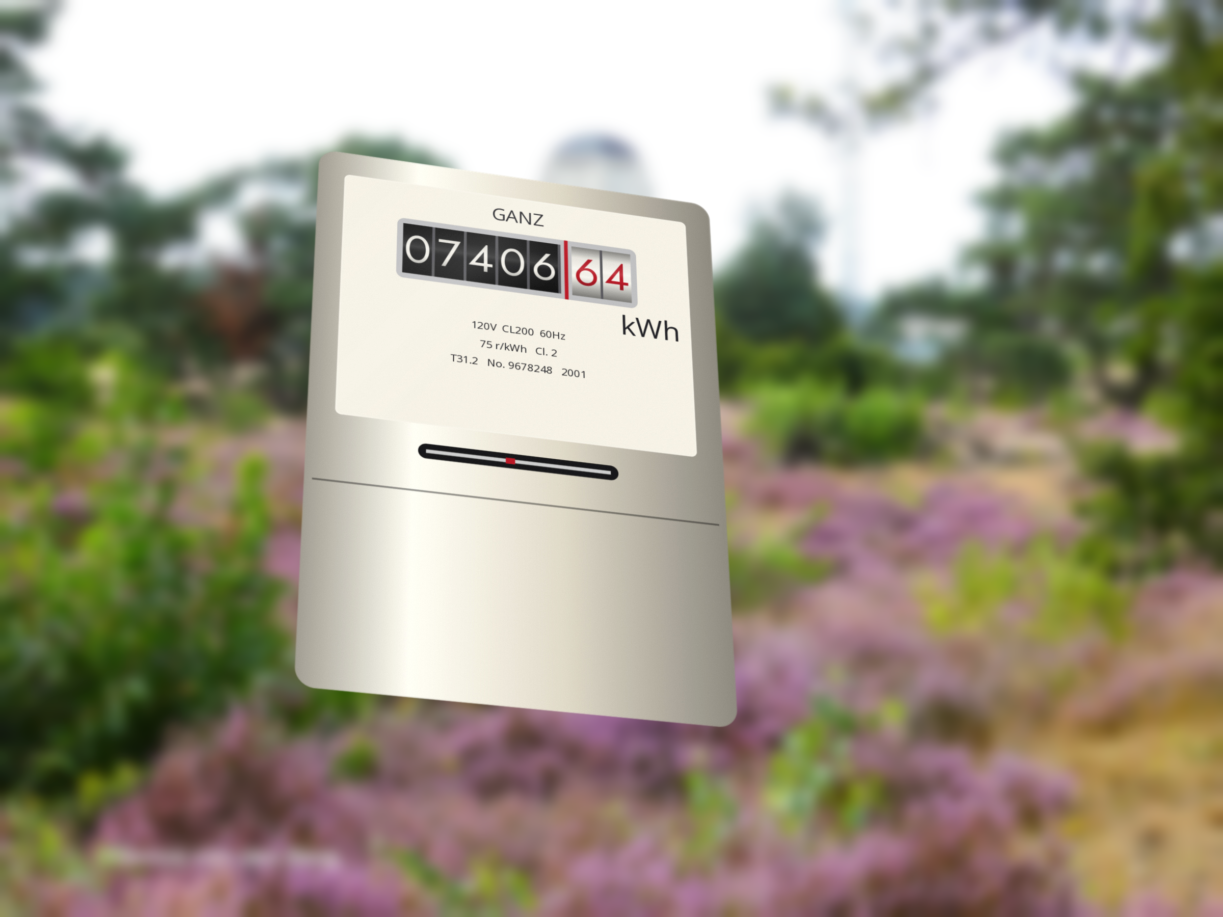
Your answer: 7406.64; kWh
